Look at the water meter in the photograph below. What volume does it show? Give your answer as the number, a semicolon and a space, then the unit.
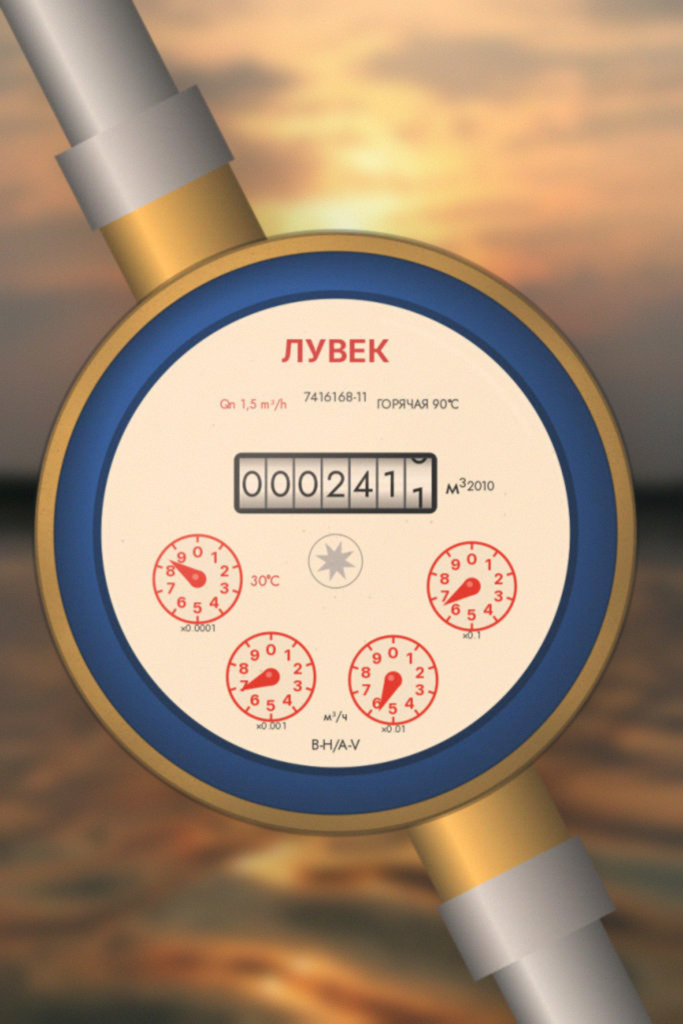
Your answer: 2410.6568; m³
